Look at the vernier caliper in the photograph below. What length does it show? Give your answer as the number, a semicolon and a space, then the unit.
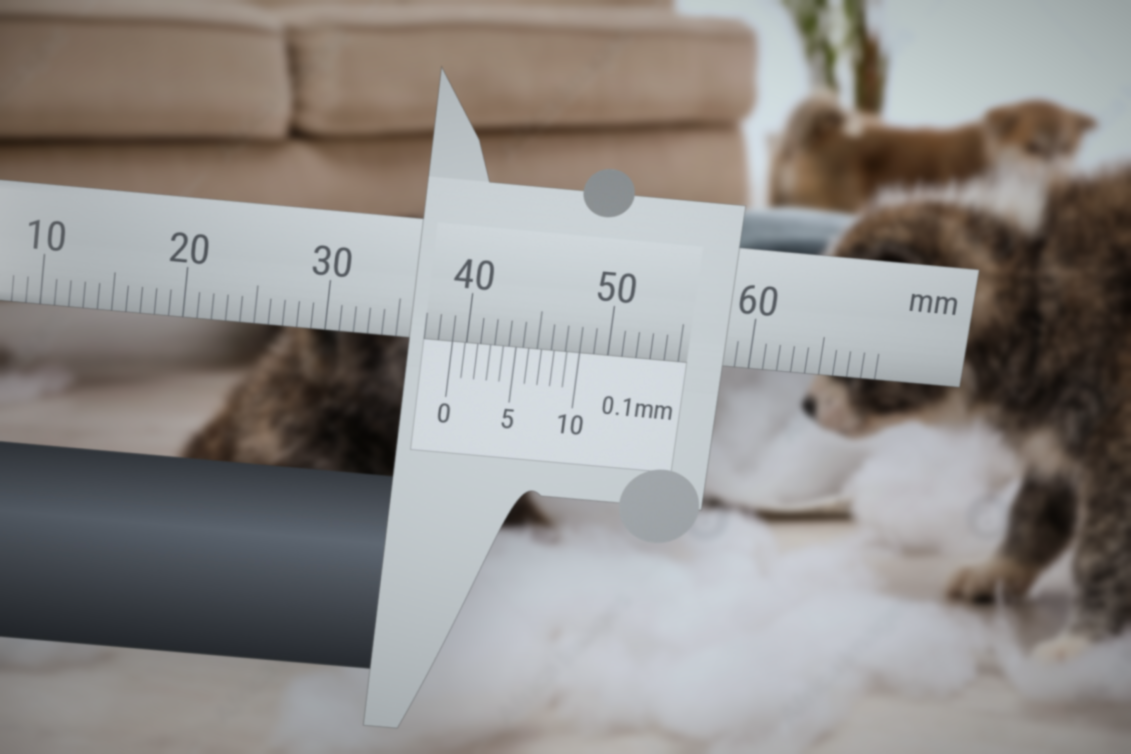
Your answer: 39.0; mm
